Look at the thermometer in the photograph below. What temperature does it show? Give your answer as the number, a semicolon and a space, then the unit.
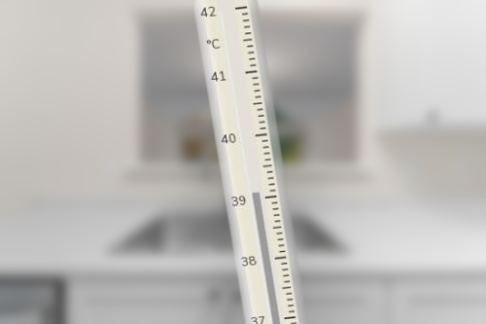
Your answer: 39.1; °C
